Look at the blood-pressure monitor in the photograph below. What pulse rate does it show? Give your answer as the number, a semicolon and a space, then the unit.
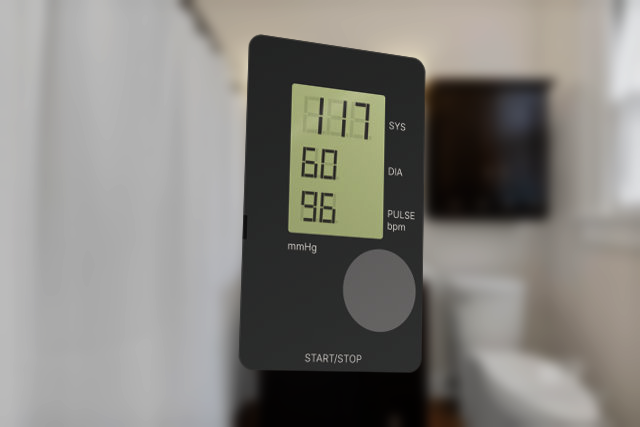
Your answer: 96; bpm
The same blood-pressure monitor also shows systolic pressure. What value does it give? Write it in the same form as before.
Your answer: 117; mmHg
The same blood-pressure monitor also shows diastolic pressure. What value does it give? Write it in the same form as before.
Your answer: 60; mmHg
